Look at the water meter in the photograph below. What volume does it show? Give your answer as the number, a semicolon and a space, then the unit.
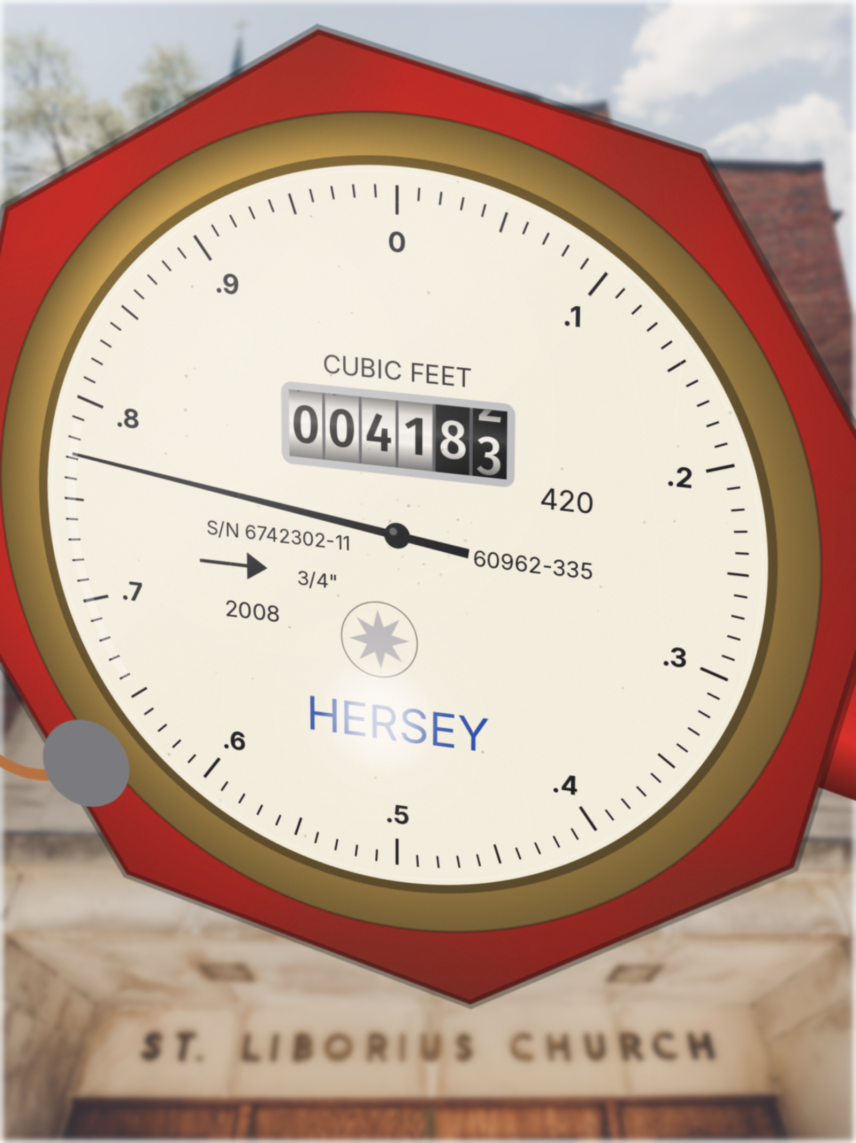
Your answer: 4182.77; ft³
